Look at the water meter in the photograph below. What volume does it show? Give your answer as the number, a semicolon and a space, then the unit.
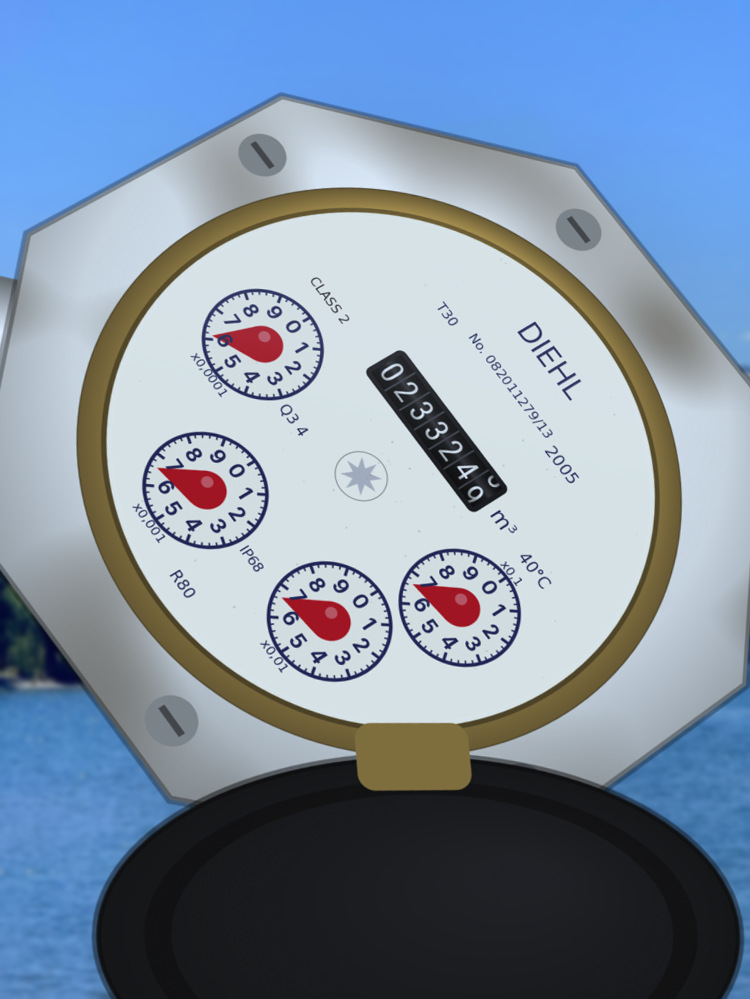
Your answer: 233248.6666; m³
